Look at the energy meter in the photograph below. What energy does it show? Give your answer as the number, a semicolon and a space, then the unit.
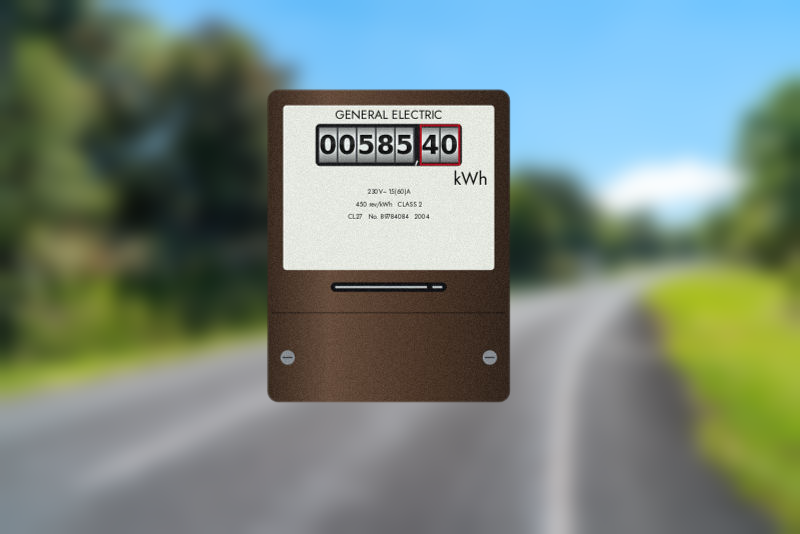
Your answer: 585.40; kWh
